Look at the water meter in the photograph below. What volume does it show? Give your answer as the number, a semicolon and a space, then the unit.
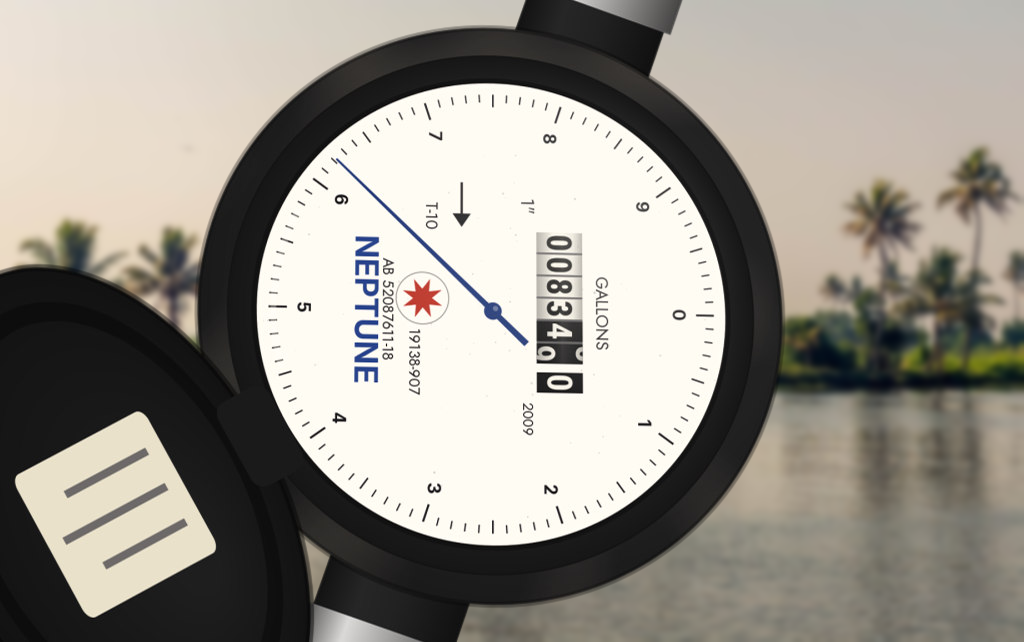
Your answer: 83486.2; gal
